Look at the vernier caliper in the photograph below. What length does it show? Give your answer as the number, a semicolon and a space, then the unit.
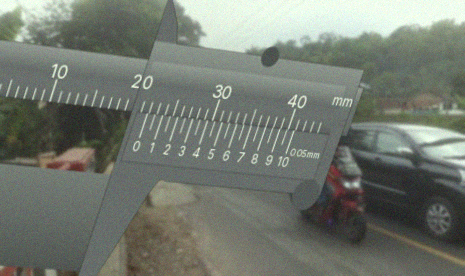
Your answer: 21.8; mm
